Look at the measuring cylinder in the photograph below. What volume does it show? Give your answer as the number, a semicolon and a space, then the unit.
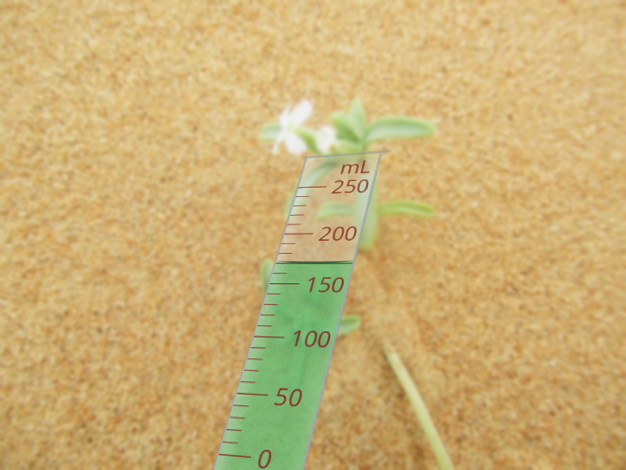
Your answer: 170; mL
